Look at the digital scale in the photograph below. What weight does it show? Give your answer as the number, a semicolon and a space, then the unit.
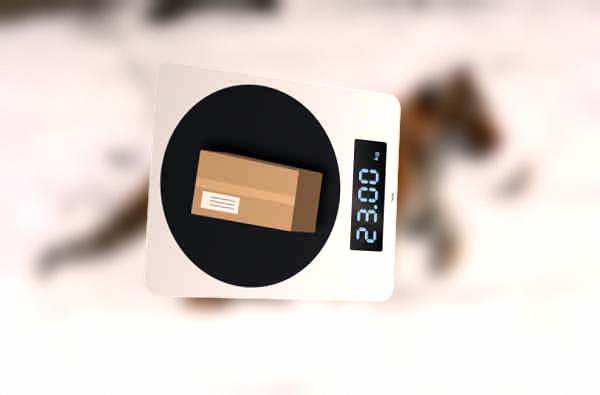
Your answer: 23.00; kg
